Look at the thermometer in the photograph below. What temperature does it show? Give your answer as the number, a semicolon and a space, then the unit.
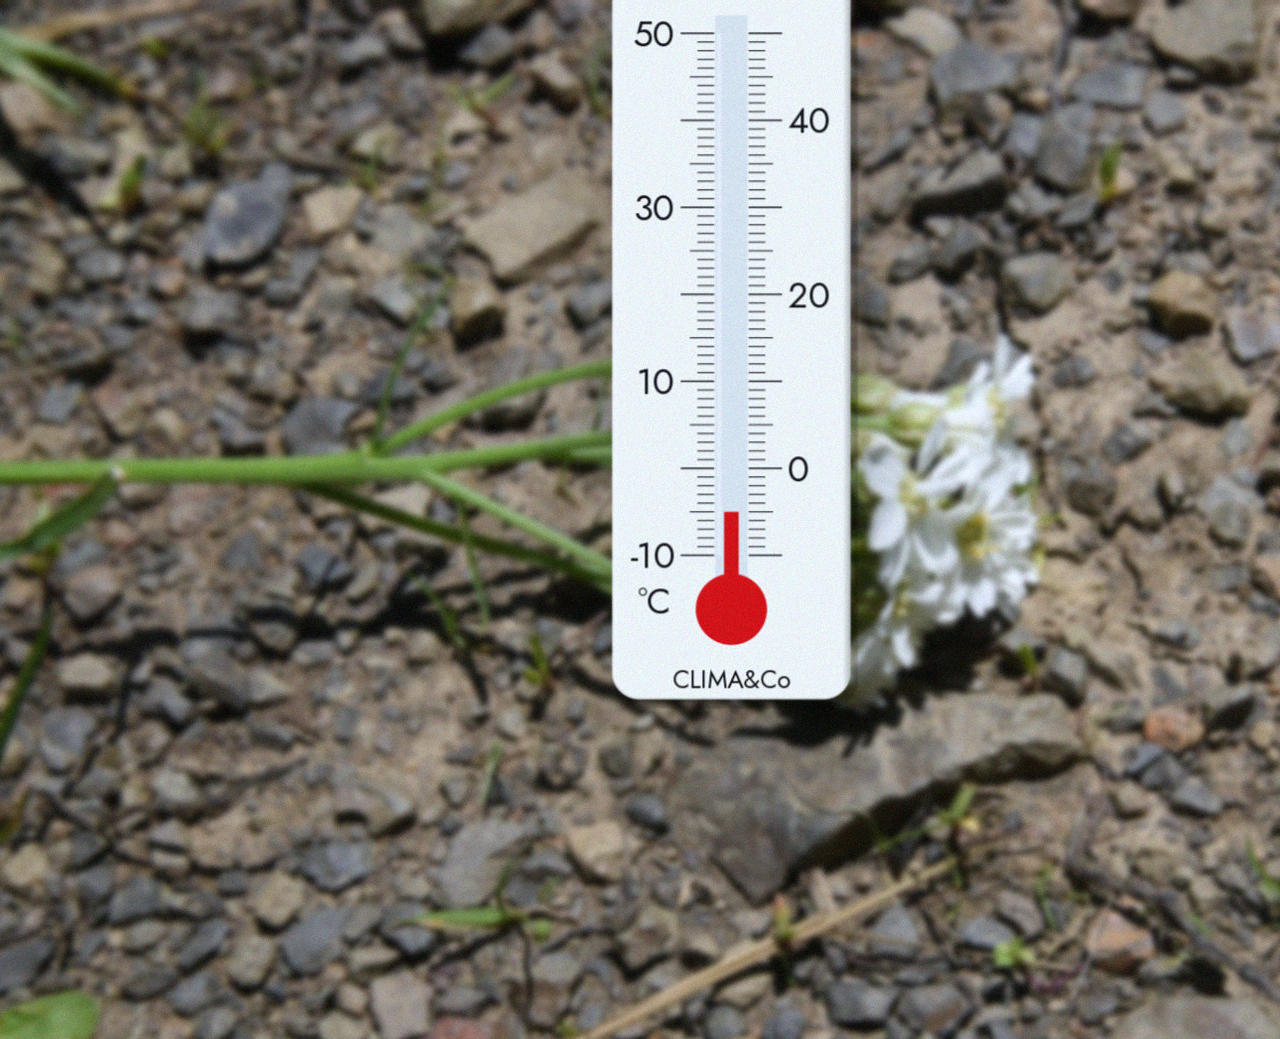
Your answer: -5; °C
